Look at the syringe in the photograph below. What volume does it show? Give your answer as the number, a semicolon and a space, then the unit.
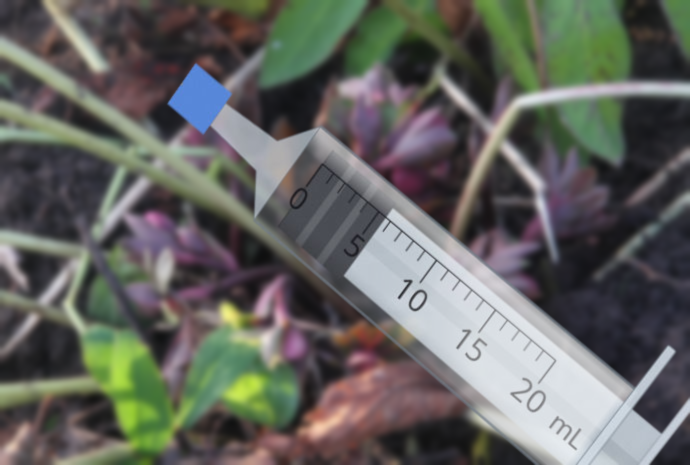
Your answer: 0; mL
